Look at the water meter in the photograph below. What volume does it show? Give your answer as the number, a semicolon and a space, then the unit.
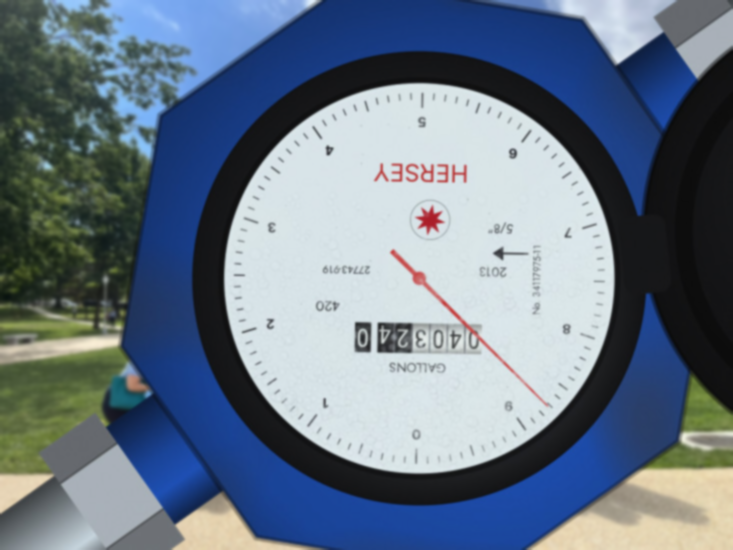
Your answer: 403238.7; gal
